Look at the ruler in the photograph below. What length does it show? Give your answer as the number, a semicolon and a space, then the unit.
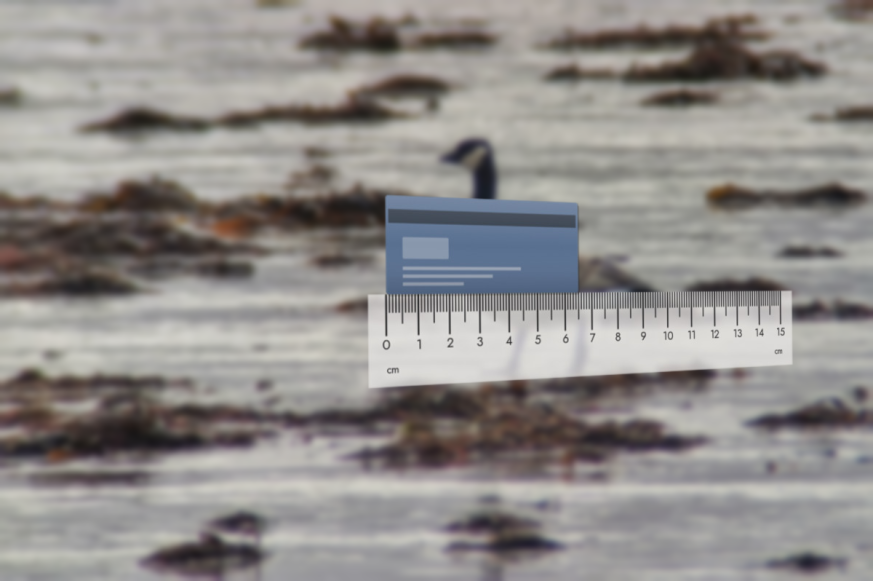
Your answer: 6.5; cm
